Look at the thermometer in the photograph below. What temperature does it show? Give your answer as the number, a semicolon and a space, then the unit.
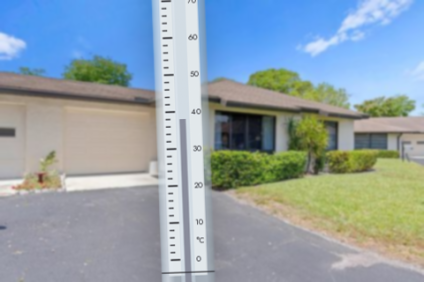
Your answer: 38; °C
